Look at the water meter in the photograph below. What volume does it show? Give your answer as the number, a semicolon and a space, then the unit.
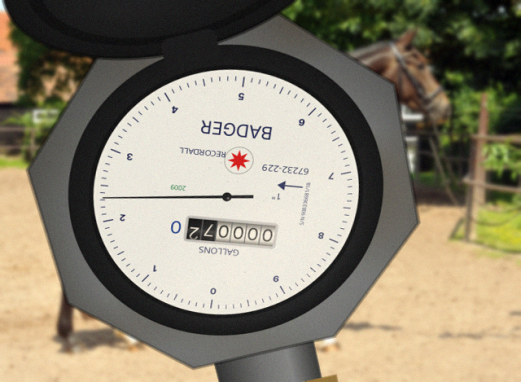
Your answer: 722.3; gal
